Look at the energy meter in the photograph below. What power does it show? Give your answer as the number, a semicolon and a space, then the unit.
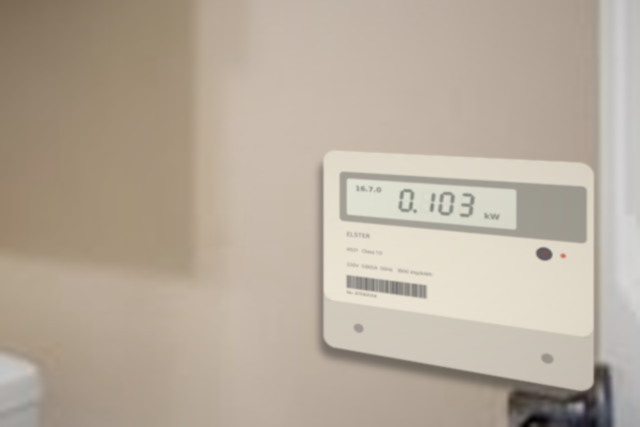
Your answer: 0.103; kW
